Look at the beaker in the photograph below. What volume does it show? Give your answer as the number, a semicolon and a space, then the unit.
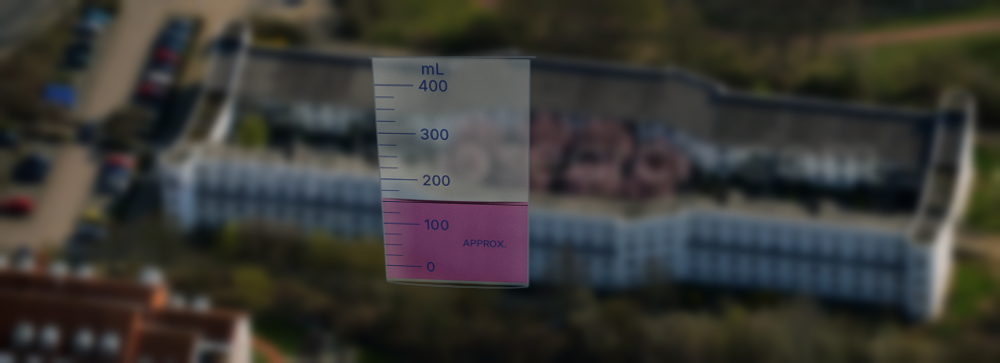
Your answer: 150; mL
